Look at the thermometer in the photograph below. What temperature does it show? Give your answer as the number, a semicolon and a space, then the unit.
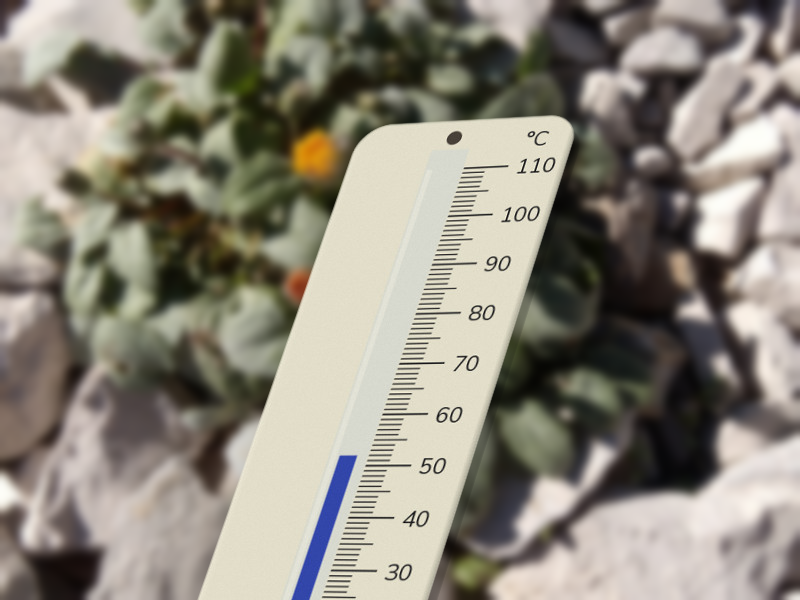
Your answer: 52; °C
